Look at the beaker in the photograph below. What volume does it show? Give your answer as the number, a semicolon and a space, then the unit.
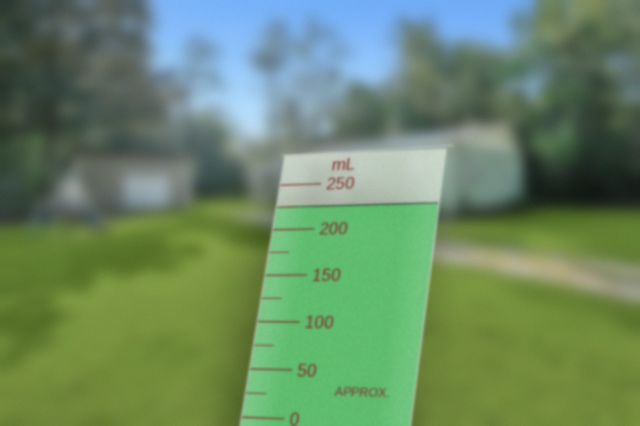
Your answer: 225; mL
